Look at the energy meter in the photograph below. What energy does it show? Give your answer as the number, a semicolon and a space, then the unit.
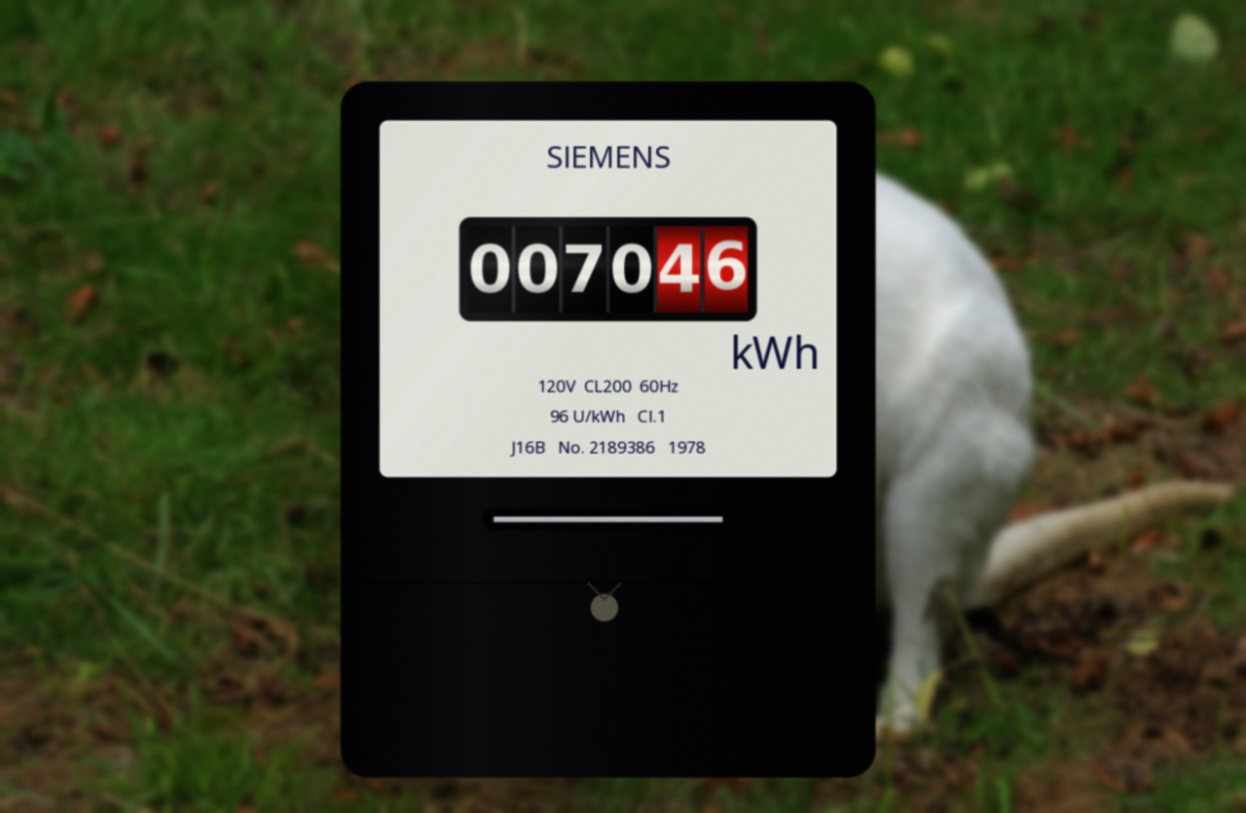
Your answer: 70.46; kWh
